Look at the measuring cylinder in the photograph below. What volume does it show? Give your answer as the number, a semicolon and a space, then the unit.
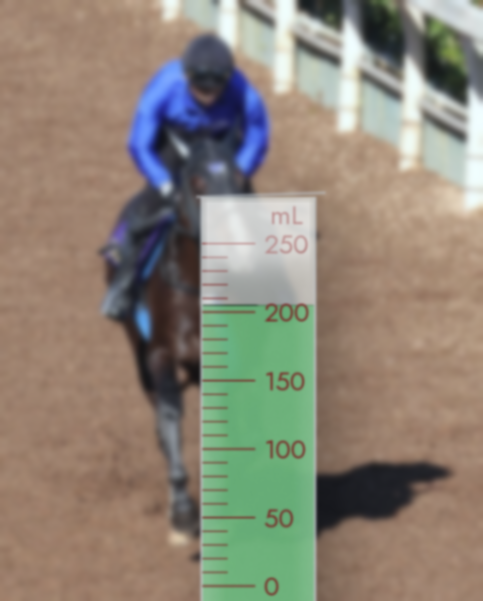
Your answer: 205; mL
